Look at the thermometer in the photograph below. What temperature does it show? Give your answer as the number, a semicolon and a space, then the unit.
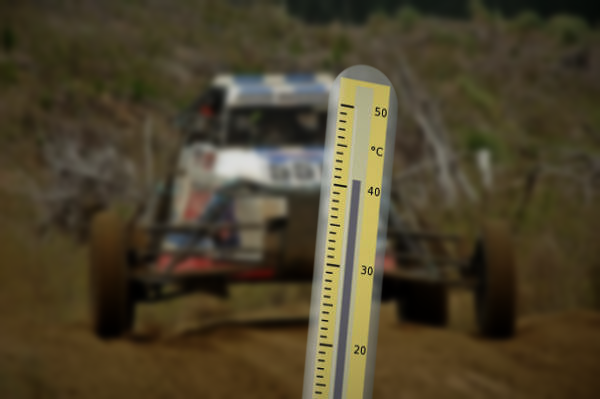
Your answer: 41; °C
